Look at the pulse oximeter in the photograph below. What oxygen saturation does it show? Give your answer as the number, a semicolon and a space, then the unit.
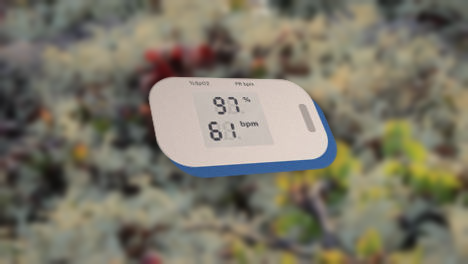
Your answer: 97; %
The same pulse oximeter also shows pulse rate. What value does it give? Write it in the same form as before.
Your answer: 61; bpm
